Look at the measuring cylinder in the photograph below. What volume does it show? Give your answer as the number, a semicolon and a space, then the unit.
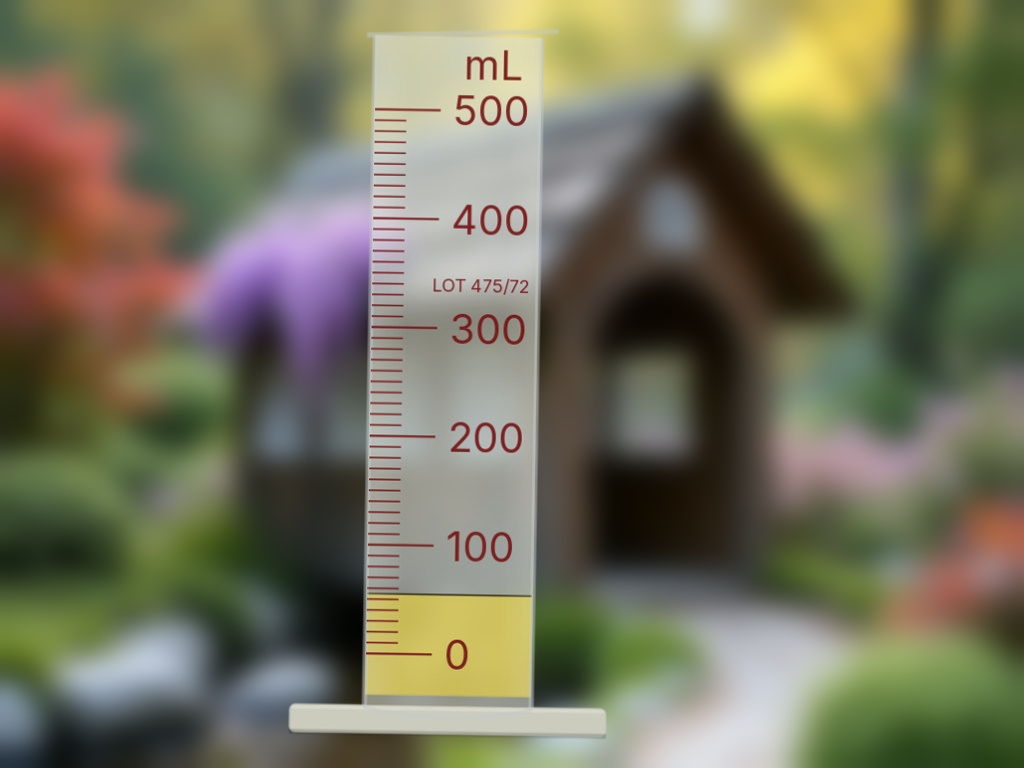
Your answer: 55; mL
